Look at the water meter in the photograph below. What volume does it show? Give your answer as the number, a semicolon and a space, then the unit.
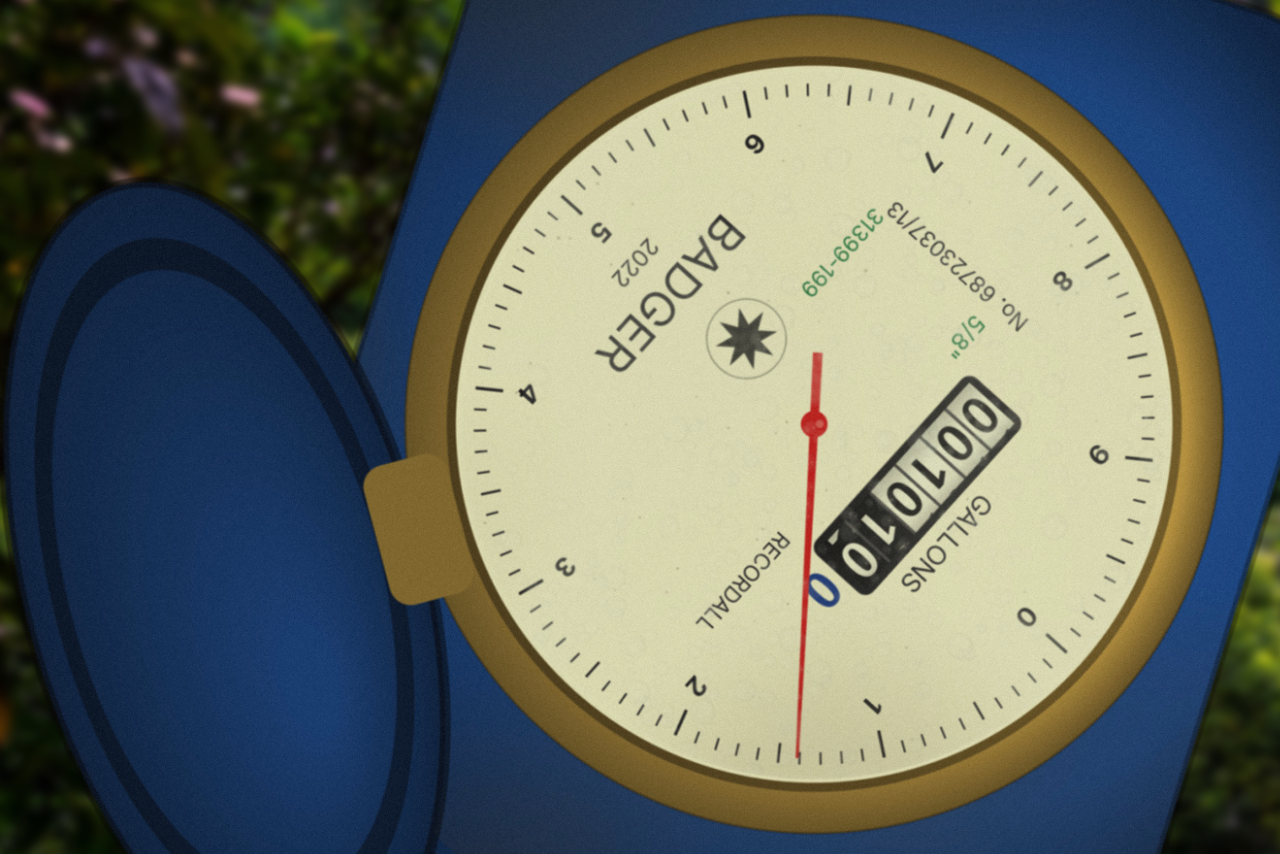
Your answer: 10101.4; gal
